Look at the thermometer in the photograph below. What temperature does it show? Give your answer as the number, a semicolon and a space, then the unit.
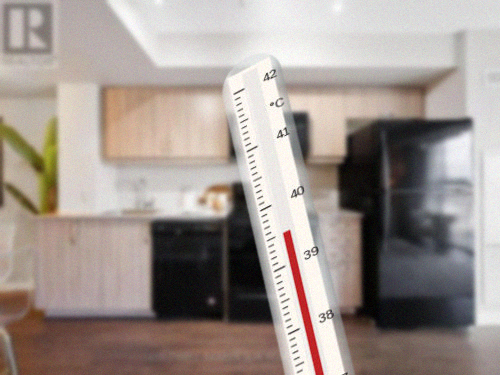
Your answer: 39.5; °C
